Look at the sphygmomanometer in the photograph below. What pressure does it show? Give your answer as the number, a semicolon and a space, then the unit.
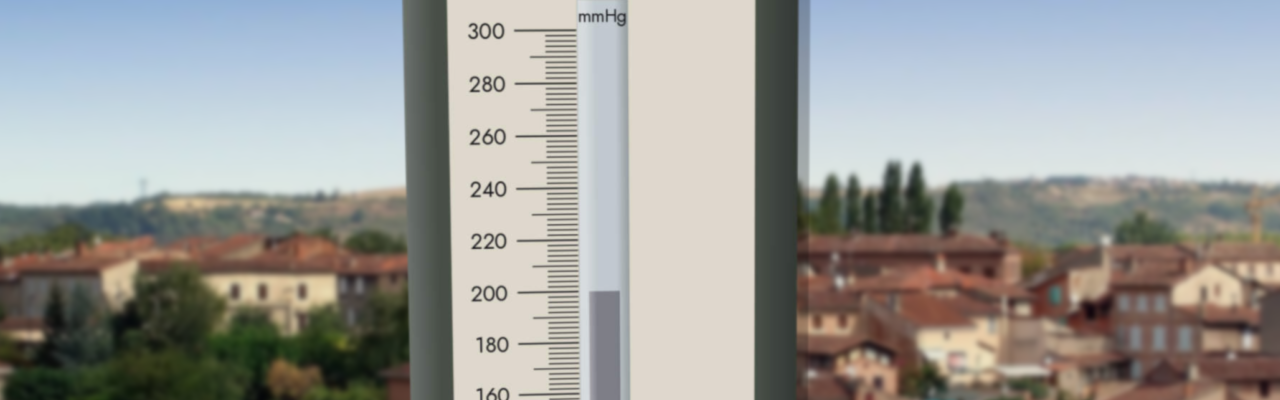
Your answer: 200; mmHg
